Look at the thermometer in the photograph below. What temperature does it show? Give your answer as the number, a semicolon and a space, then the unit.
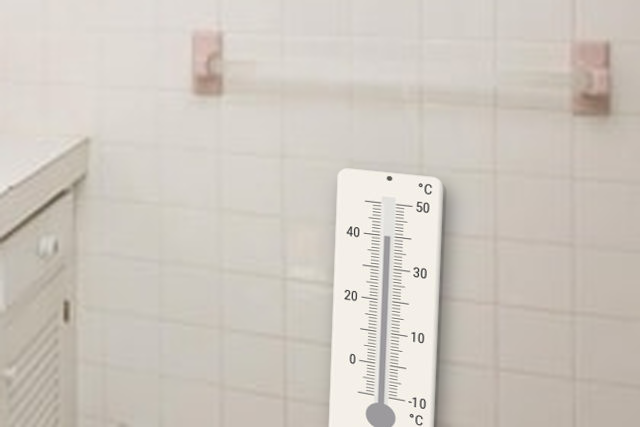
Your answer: 40; °C
